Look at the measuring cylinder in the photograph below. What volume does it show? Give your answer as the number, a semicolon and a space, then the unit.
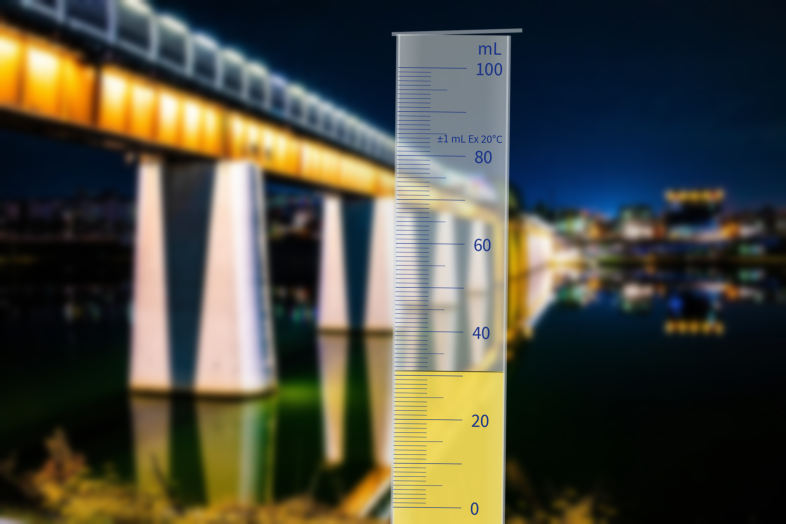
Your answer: 31; mL
